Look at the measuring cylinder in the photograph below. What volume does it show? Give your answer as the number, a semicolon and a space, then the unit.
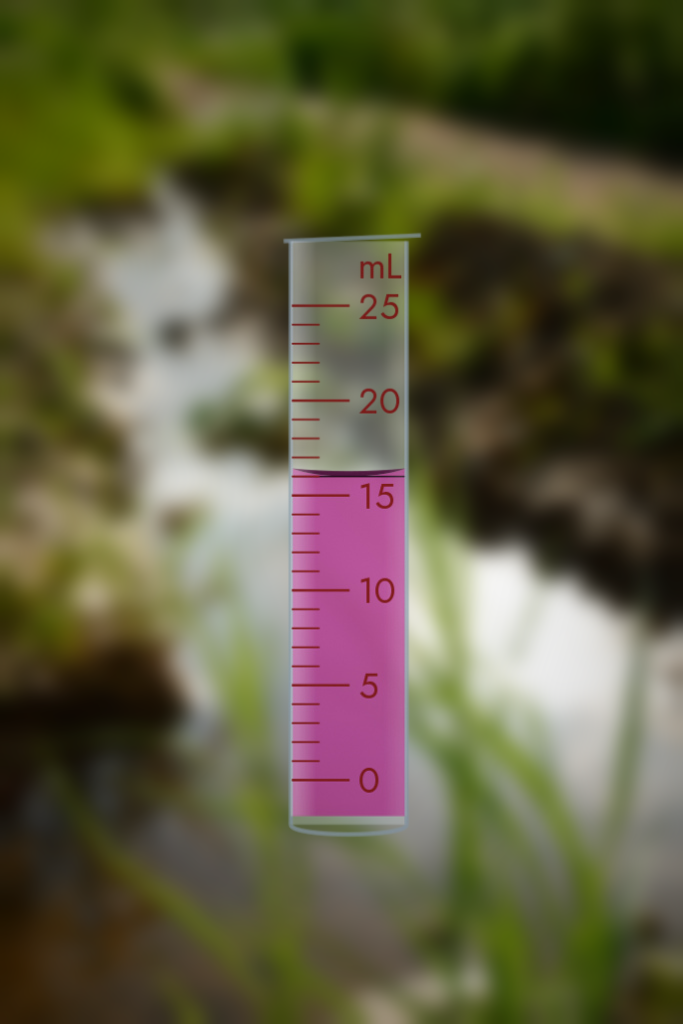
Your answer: 16; mL
